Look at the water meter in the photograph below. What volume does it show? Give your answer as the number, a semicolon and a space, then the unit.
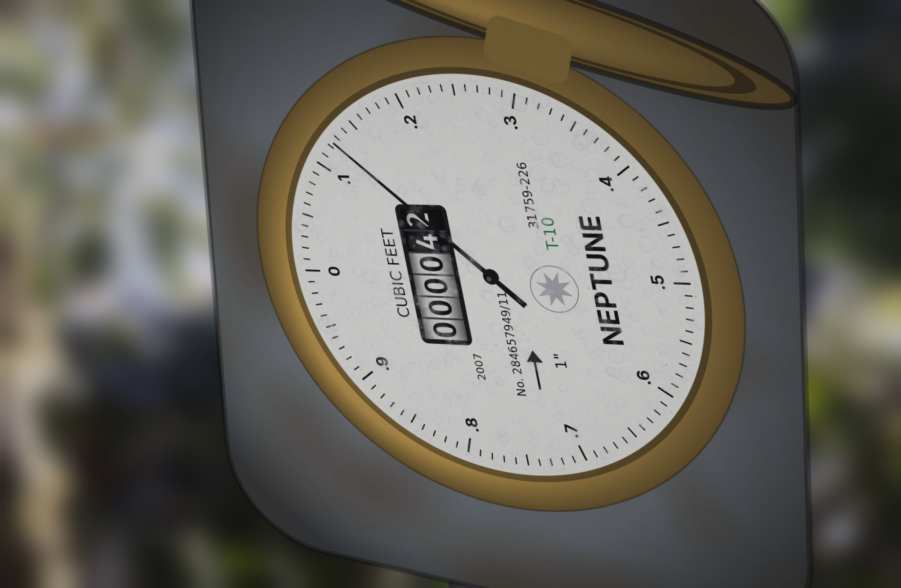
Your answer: 42.12; ft³
